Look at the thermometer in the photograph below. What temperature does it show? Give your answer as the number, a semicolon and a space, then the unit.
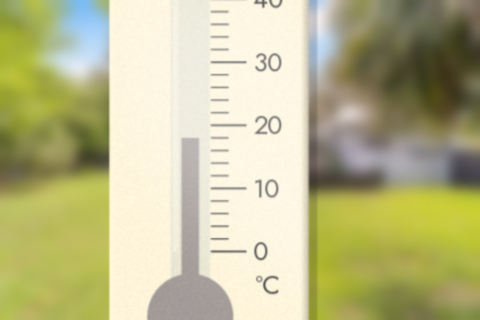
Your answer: 18; °C
